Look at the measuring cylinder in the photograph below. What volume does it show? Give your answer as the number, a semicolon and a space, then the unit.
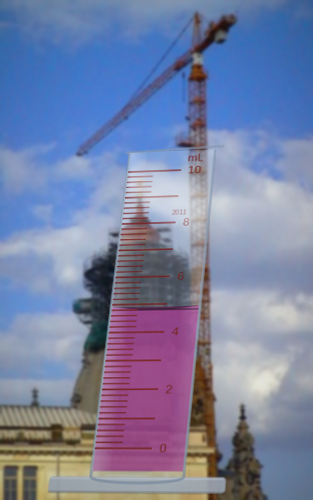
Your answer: 4.8; mL
